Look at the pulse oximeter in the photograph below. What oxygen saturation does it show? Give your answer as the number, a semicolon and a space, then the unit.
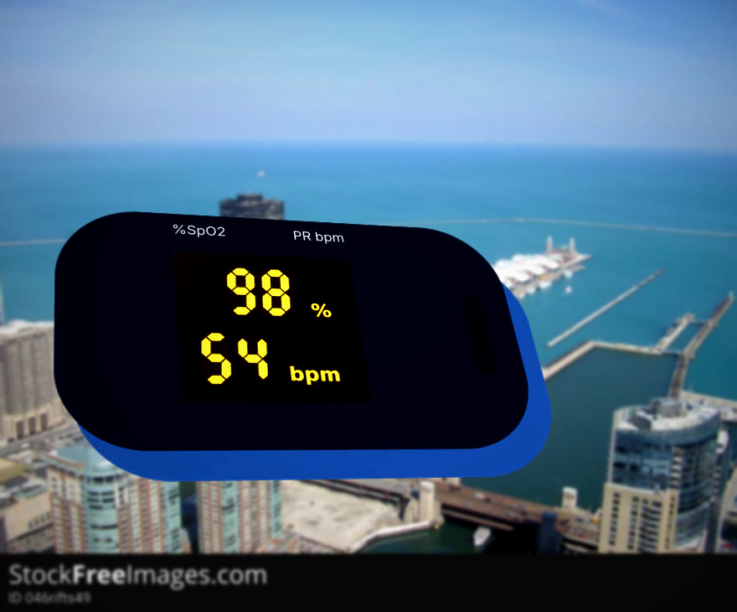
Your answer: 98; %
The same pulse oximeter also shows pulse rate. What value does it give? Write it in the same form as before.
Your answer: 54; bpm
